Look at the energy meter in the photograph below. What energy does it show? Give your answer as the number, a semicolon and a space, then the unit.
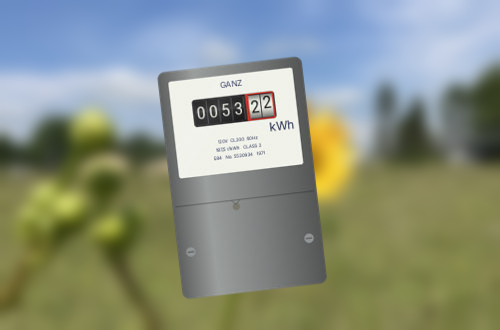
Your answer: 53.22; kWh
